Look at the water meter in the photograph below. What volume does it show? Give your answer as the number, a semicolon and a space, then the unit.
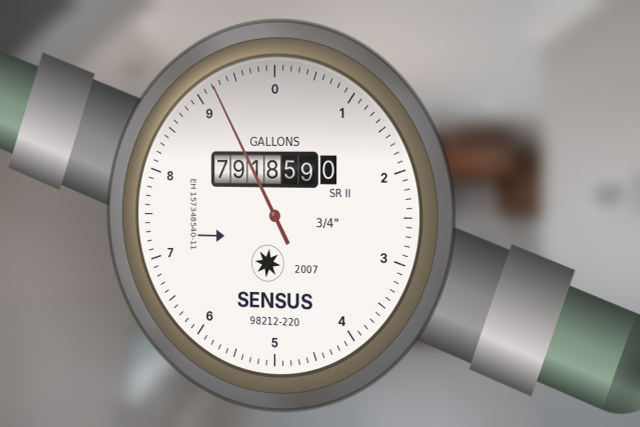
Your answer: 7918589.2; gal
